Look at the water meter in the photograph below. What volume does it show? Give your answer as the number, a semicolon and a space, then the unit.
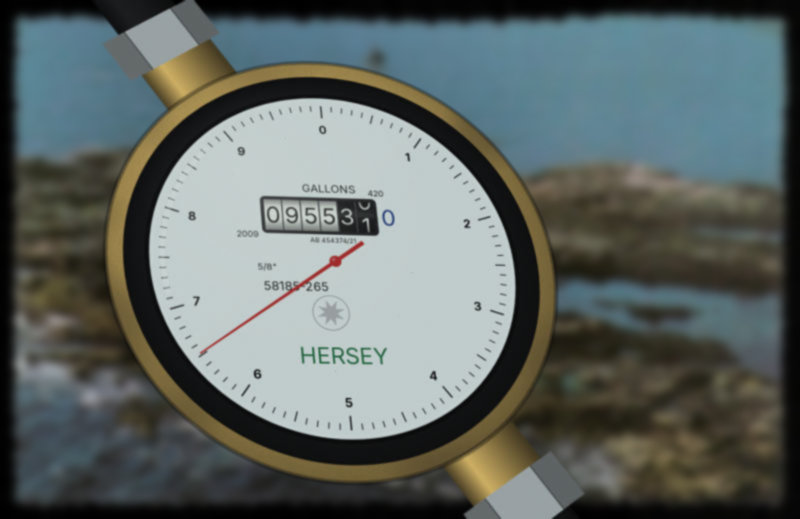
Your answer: 955306.5; gal
